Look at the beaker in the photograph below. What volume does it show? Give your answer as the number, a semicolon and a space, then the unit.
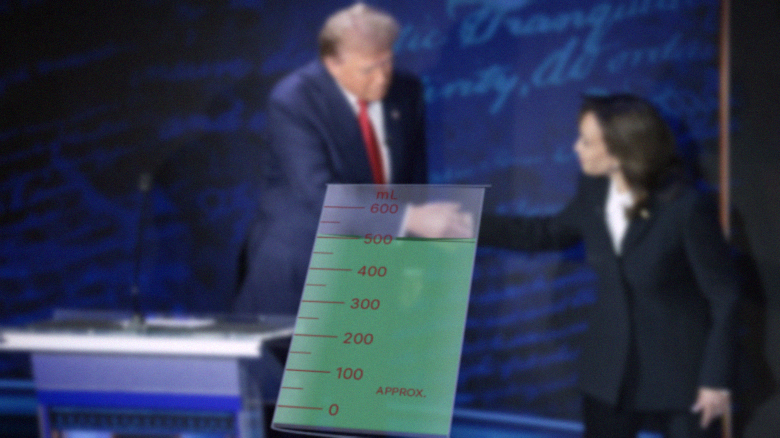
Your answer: 500; mL
